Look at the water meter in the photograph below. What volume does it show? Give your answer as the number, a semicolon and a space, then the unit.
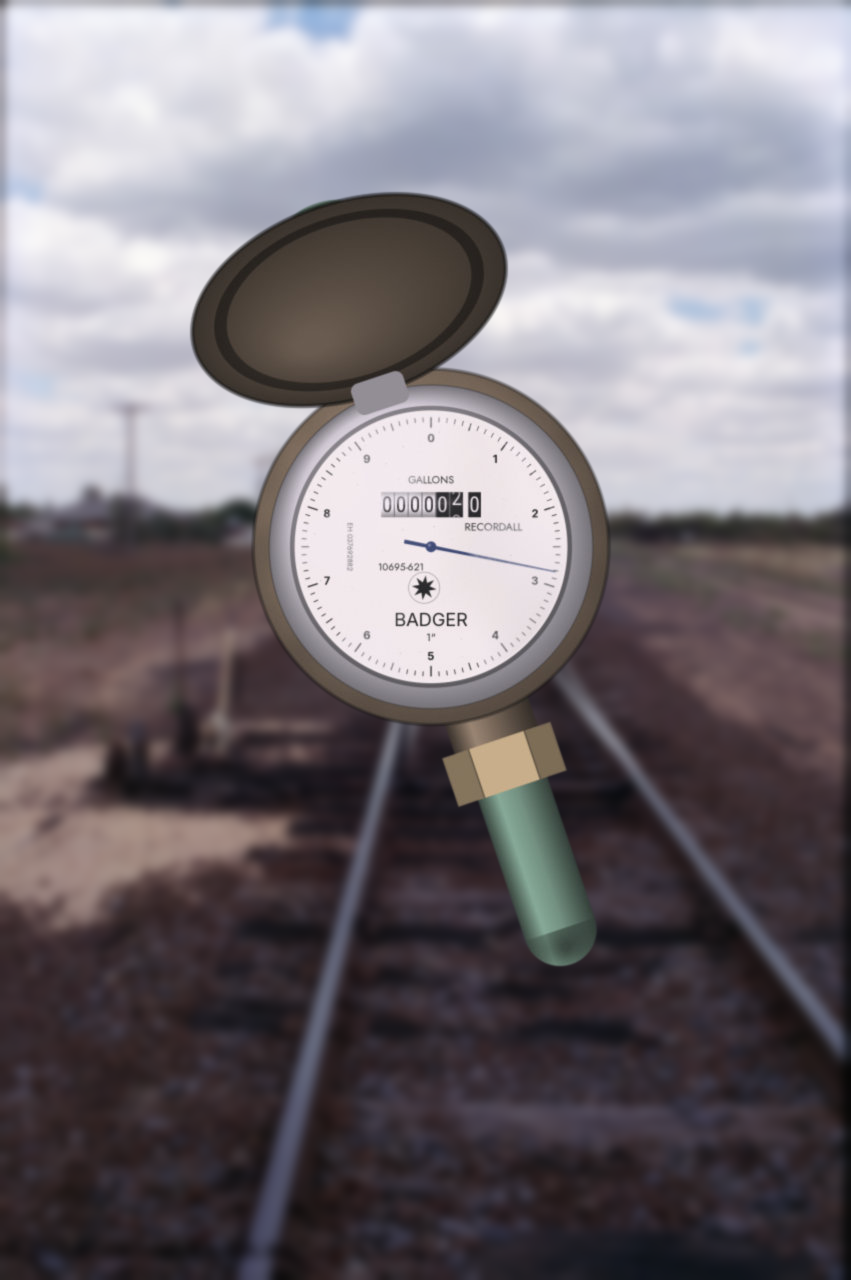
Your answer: 22.8; gal
